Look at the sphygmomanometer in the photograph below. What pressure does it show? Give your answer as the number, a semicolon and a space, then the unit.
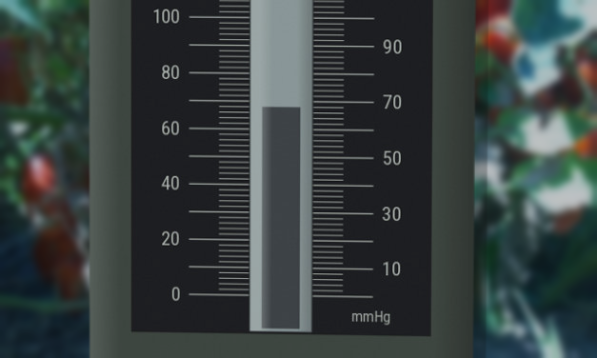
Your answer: 68; mmHg
